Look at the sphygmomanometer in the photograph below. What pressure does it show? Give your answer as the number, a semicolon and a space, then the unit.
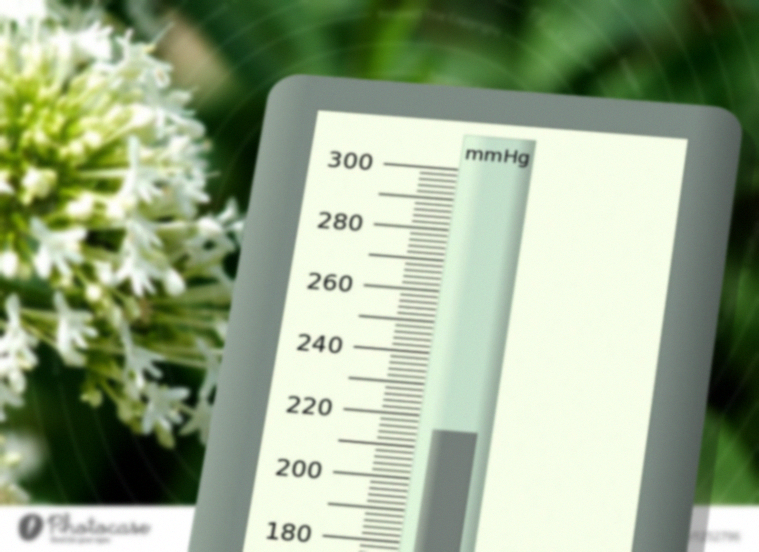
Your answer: 216; mmHg
